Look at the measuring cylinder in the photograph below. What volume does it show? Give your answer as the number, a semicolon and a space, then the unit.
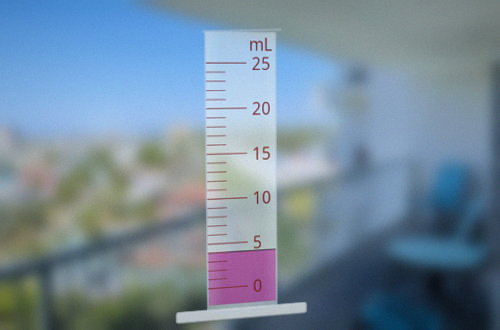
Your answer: 4; mL
